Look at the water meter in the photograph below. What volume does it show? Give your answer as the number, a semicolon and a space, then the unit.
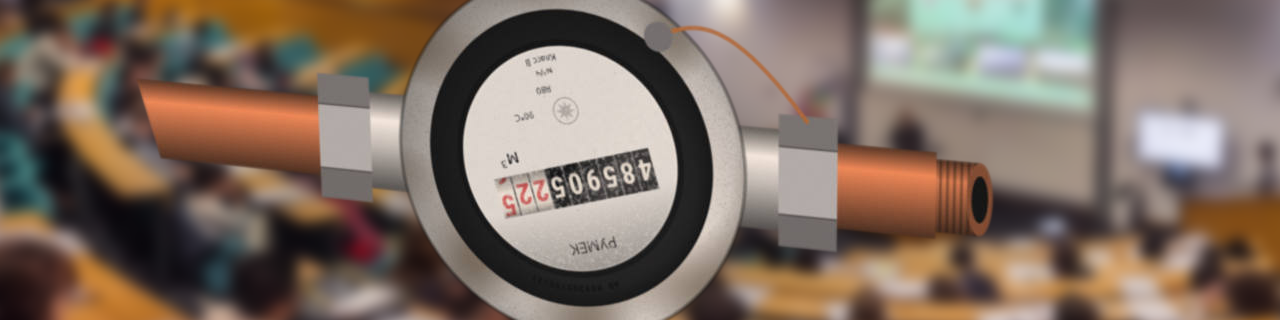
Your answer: 485905.225; m³
